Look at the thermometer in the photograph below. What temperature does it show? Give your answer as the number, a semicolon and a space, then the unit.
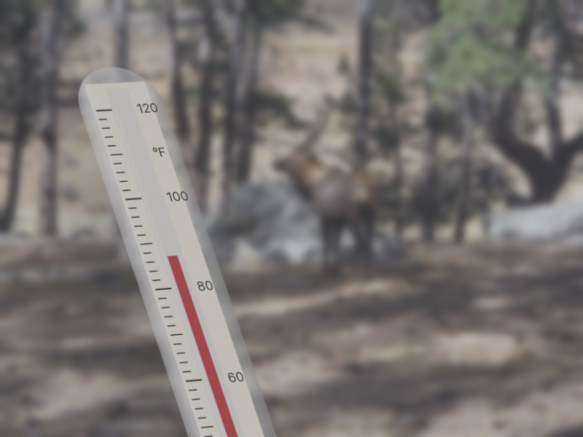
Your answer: 87; °F
